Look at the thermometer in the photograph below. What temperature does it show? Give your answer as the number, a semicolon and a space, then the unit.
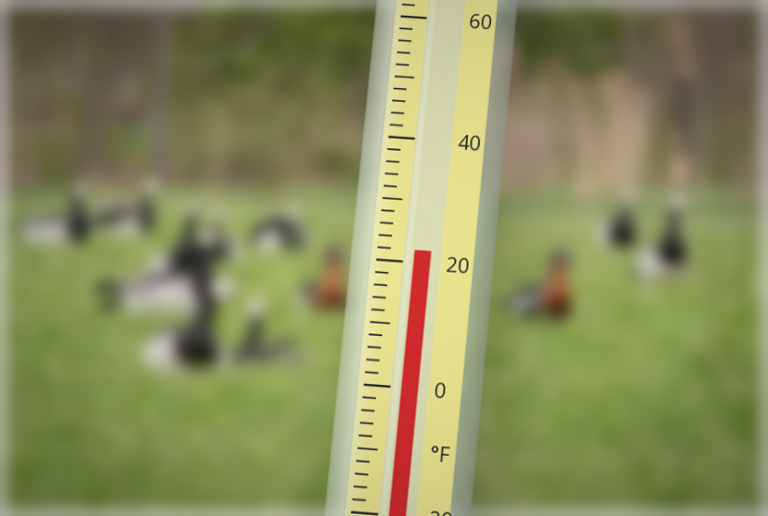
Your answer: 22; °F
